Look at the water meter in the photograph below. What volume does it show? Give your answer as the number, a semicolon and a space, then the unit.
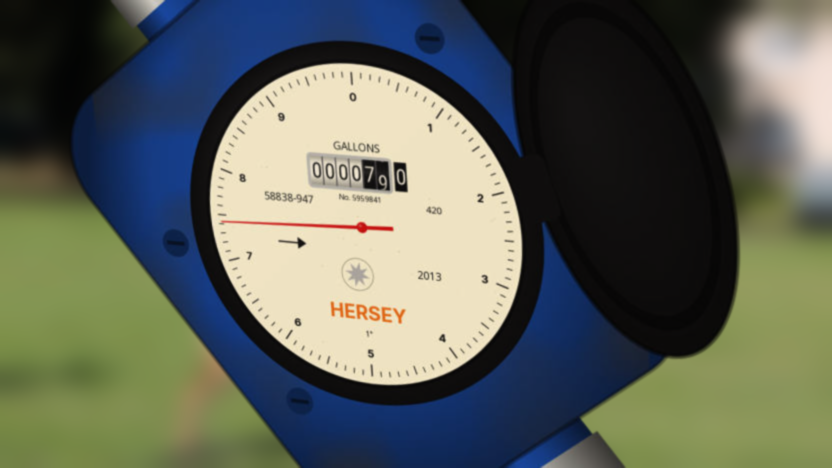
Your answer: 787.4; gal
